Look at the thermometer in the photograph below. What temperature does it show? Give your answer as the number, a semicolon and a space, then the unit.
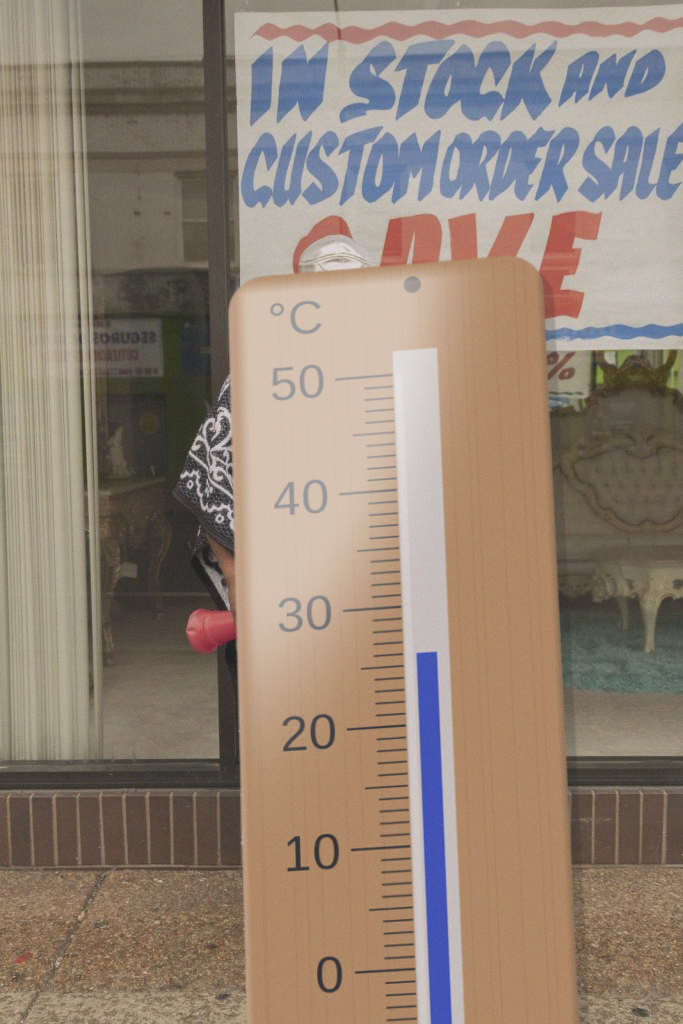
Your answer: 26; °C
